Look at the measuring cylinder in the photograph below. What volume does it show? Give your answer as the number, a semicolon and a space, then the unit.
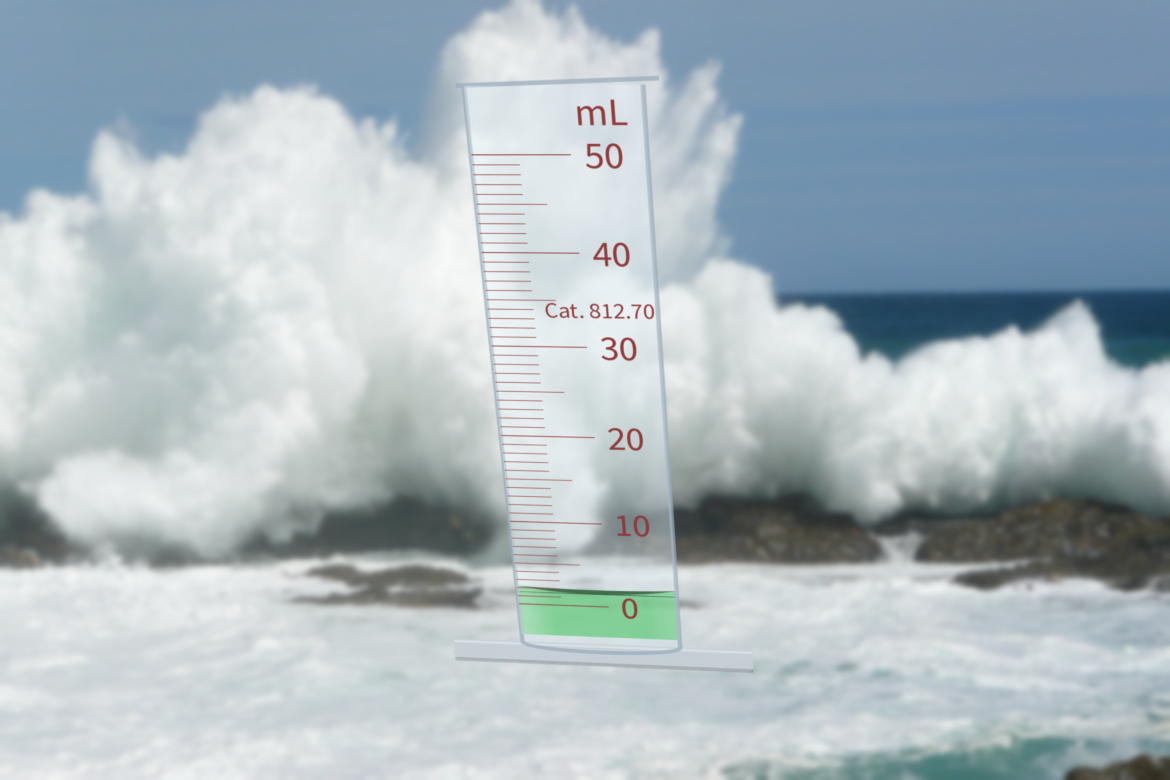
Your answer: 1.5; mL
